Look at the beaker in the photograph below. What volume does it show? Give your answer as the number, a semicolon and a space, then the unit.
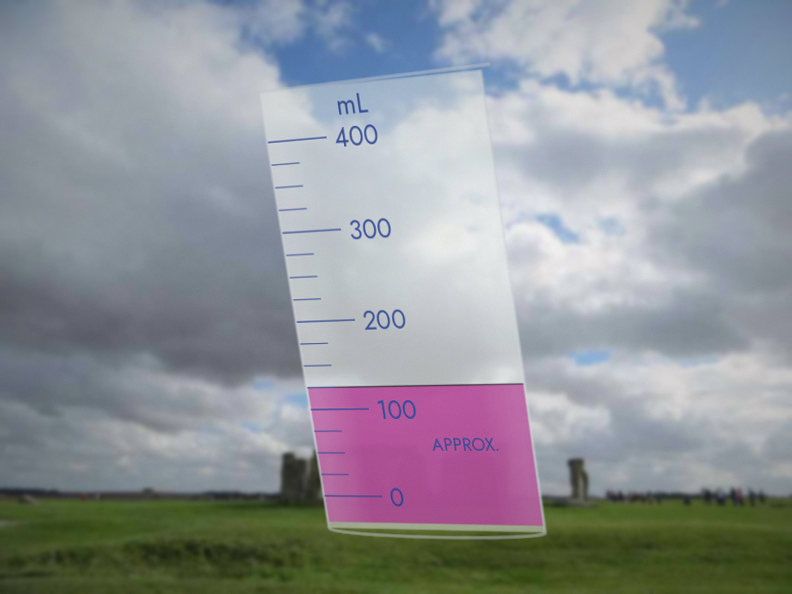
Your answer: 125; mL
